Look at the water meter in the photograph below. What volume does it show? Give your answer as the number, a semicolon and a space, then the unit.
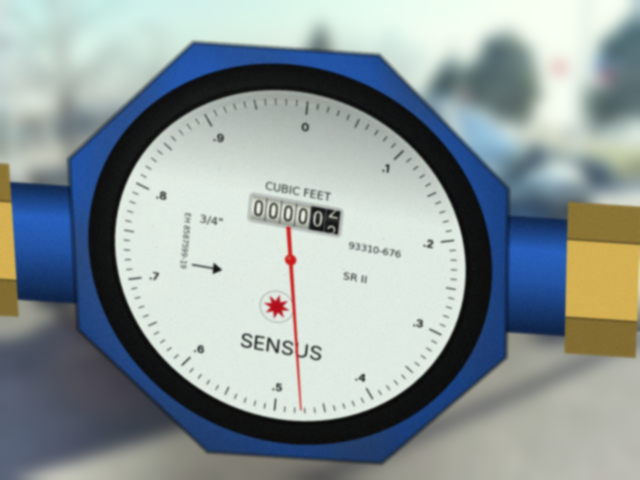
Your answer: 2.47; ft³
